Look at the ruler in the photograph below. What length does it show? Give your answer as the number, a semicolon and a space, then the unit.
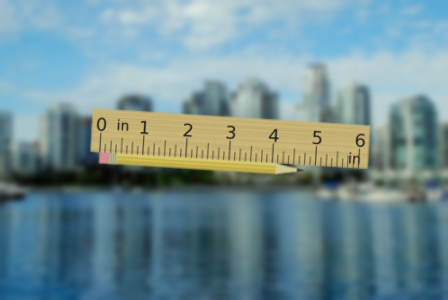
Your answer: 4.75; in
